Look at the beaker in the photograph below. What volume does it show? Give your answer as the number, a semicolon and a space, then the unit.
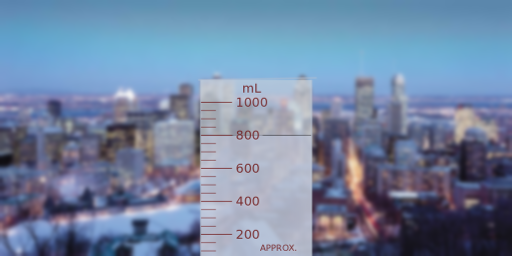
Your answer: 800; mL
